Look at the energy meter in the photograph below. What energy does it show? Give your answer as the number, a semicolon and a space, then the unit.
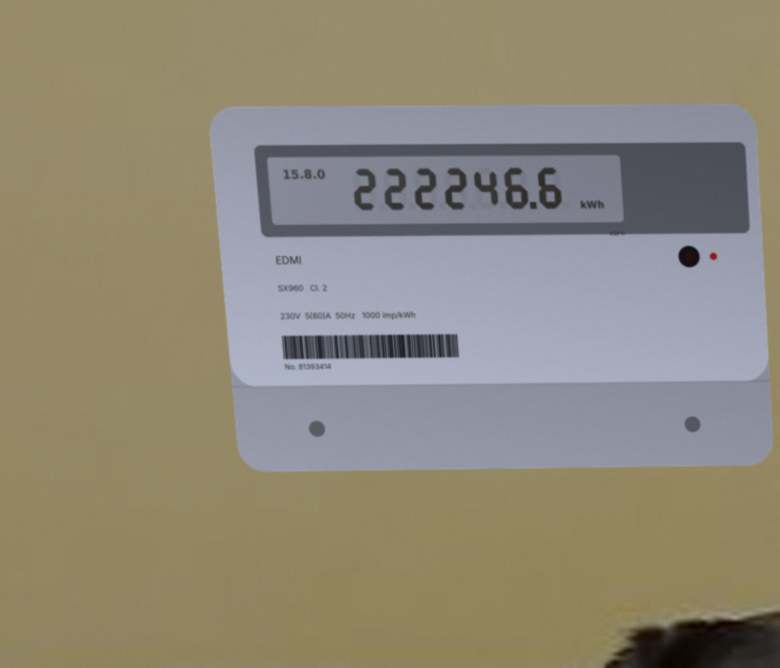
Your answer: 222246.6; kWh
